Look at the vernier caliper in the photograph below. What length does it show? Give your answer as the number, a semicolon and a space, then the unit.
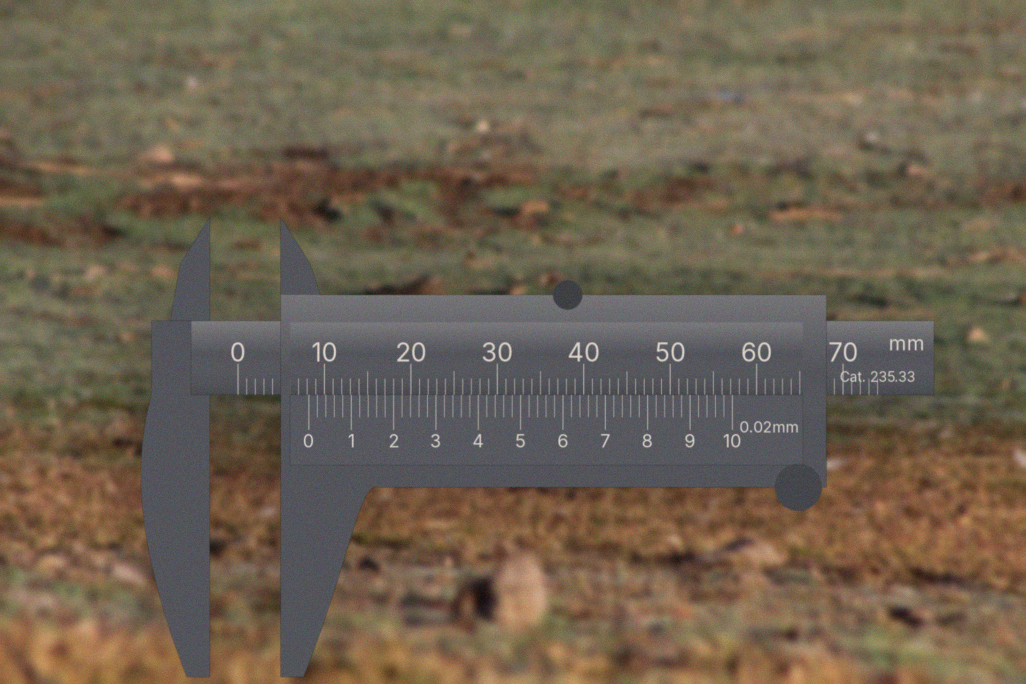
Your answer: 8.2; mm
